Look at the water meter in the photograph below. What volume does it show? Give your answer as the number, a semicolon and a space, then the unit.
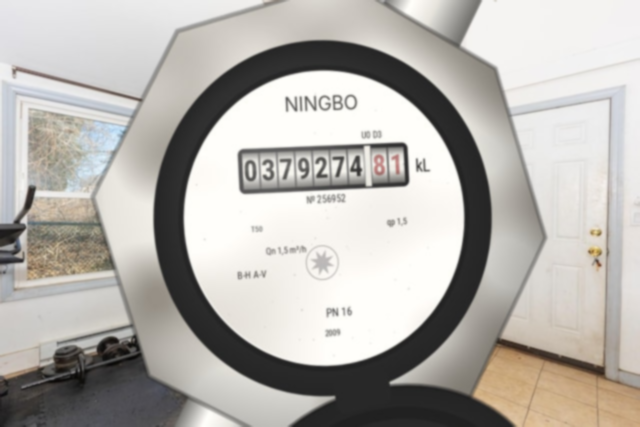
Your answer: 379274.81; kL
